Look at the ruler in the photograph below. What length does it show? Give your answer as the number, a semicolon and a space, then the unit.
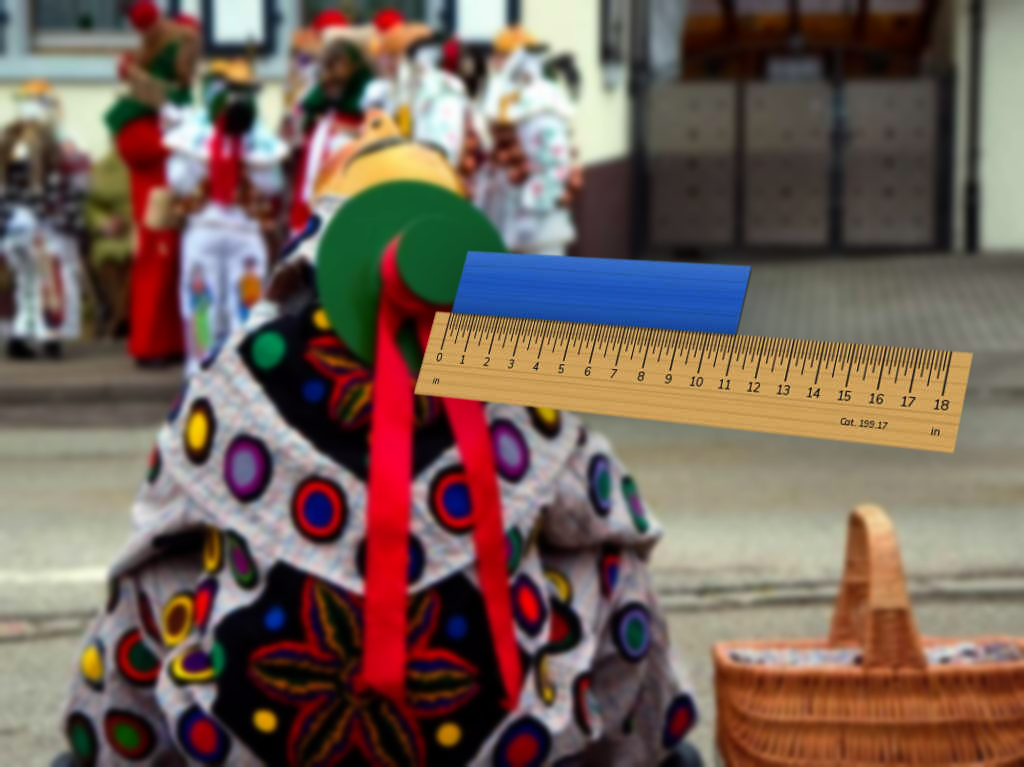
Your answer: 11; in
